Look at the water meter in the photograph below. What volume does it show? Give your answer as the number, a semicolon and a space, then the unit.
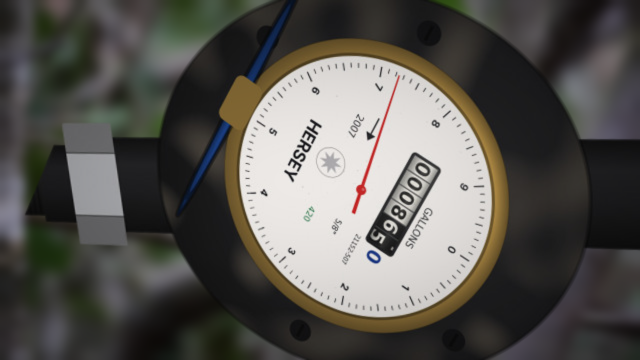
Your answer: 8647.2; gal
